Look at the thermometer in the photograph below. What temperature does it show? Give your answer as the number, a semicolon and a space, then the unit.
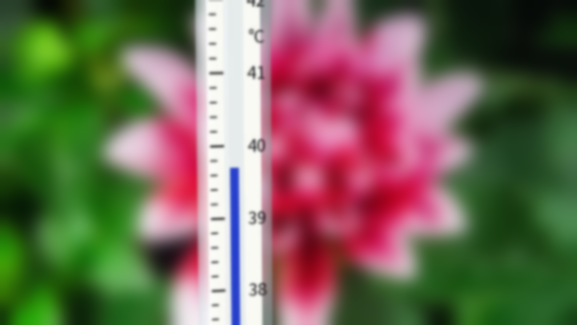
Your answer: 39.7; °C
